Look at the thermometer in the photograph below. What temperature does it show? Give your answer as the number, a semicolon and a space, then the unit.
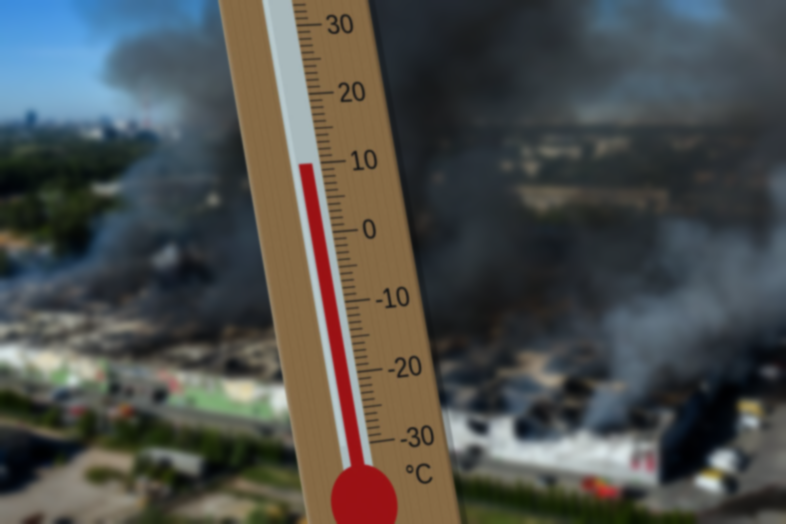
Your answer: 10; °C
